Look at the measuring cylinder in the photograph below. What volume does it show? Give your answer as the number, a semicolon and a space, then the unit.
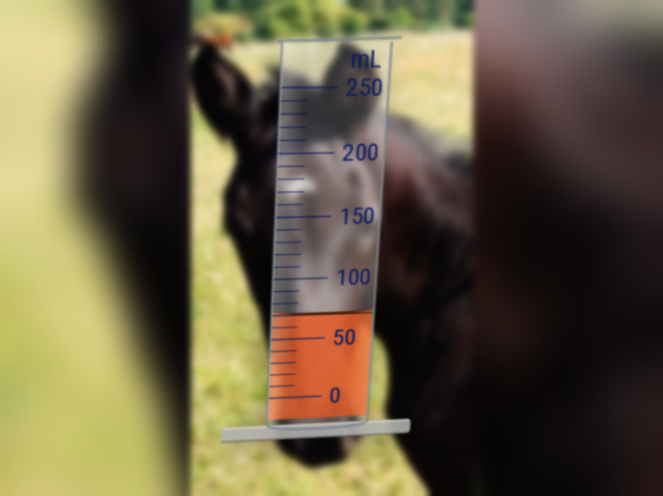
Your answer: 70; mL
